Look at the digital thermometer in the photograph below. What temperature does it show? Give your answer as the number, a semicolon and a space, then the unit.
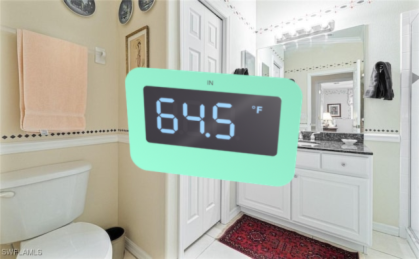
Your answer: 64.5; °F
